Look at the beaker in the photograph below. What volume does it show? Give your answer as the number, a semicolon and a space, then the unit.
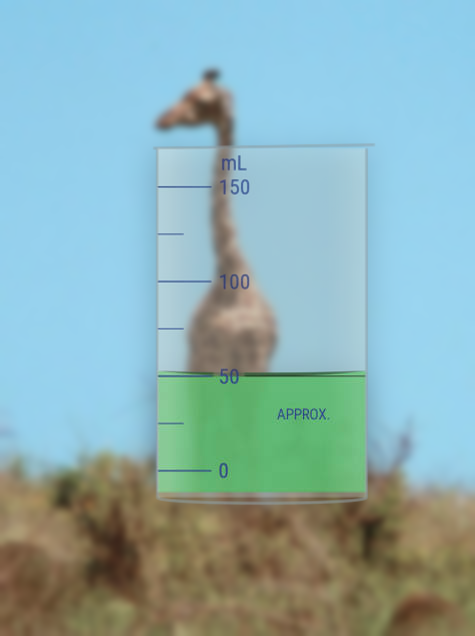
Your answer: 50; mL
